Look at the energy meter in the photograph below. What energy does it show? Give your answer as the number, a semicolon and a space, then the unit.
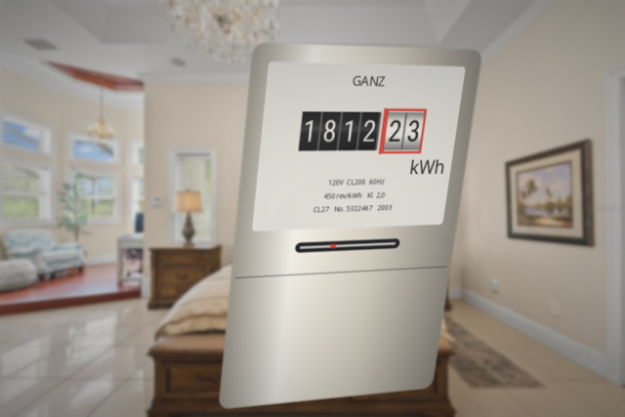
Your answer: 1812.23; kWh
